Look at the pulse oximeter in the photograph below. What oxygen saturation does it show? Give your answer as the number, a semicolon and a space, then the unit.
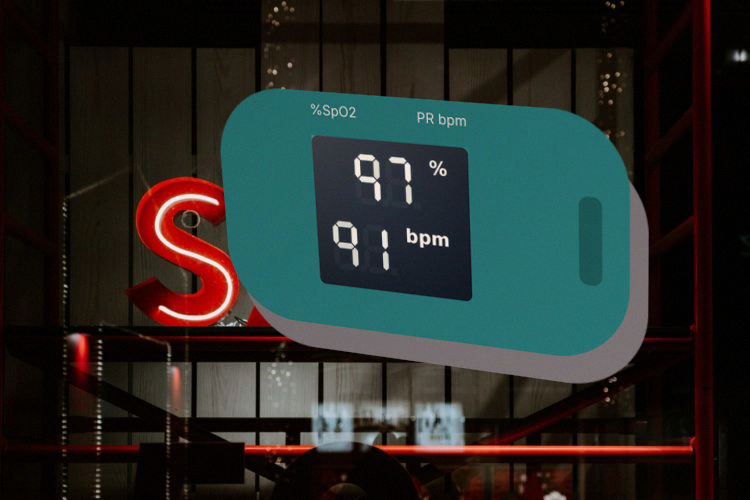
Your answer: 97; %
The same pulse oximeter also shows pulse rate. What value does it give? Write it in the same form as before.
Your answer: 91; bpm
